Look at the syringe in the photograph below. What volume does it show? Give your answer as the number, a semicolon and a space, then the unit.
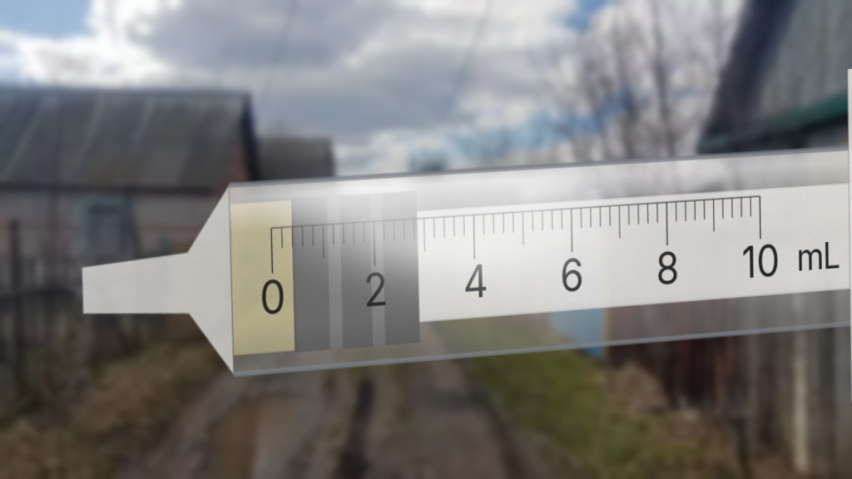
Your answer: 0.4; mL
